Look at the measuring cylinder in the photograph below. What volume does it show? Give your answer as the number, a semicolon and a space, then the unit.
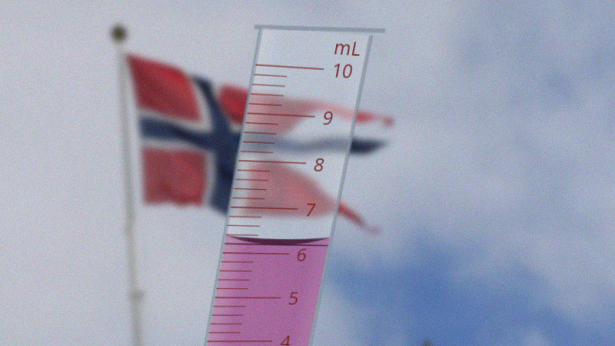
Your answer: 6.2; mL
